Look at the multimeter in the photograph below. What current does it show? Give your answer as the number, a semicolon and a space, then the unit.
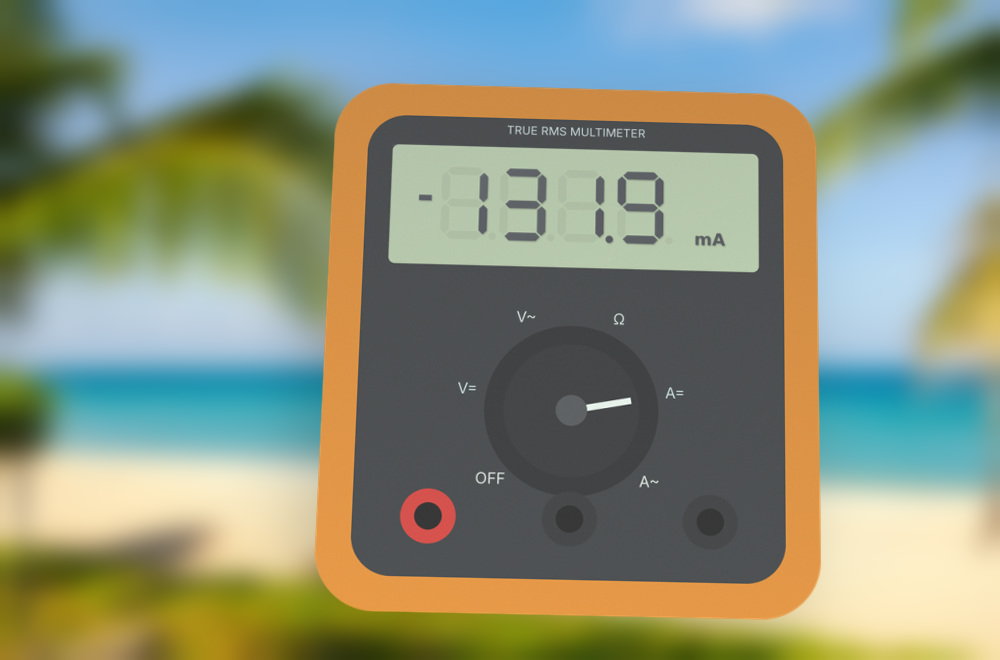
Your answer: -131.9; mA
